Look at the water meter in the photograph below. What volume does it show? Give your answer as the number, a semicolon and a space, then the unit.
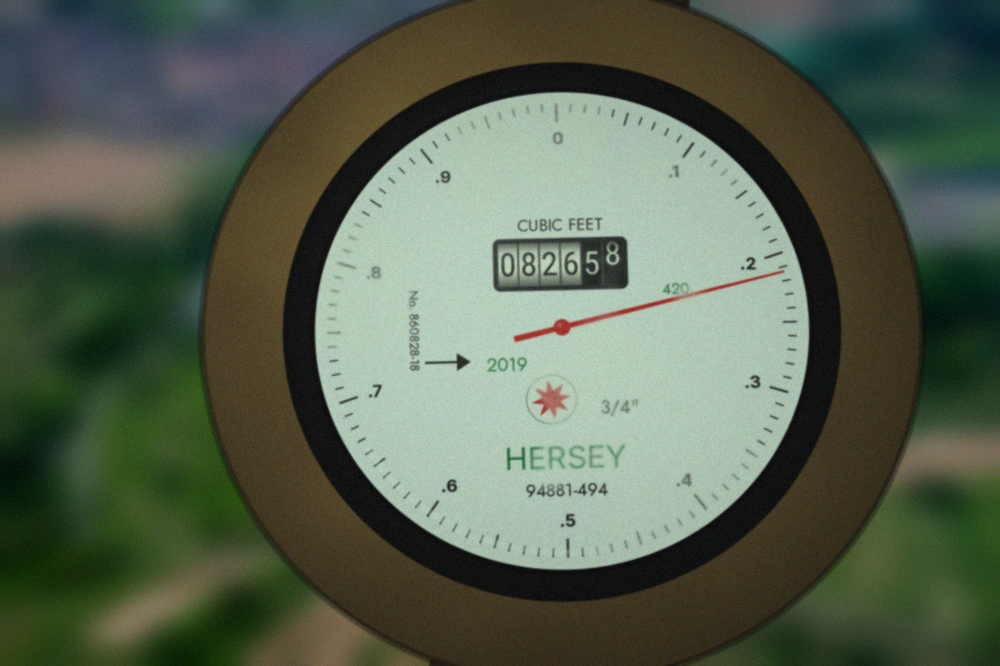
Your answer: 82658.21; ft³
